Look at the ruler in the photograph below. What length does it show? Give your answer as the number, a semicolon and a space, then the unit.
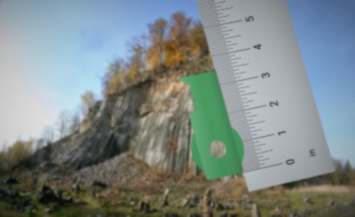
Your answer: 3.5; in
